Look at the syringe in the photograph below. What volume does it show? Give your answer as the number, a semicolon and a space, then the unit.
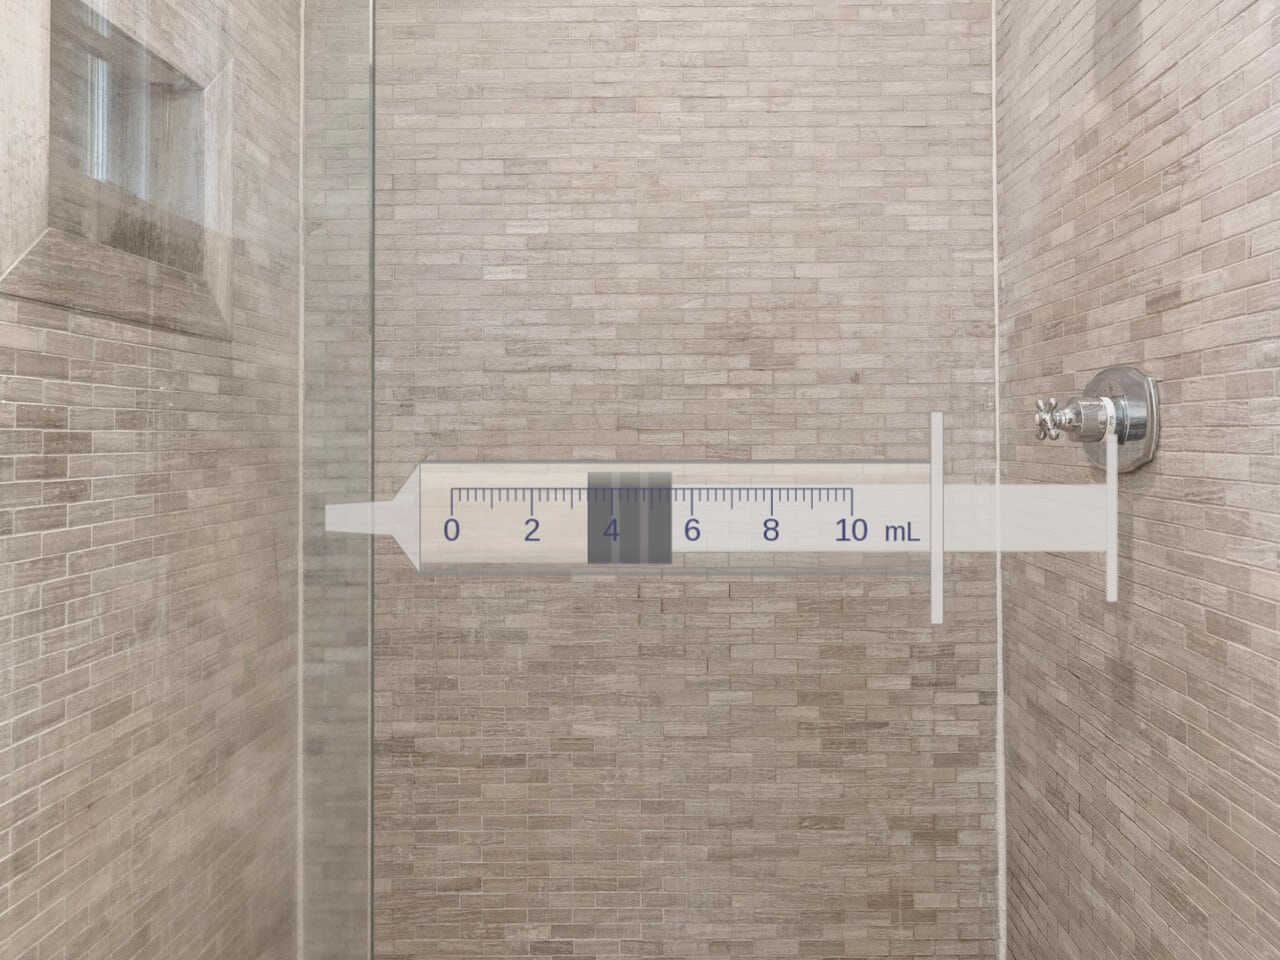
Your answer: 3.4; mL
